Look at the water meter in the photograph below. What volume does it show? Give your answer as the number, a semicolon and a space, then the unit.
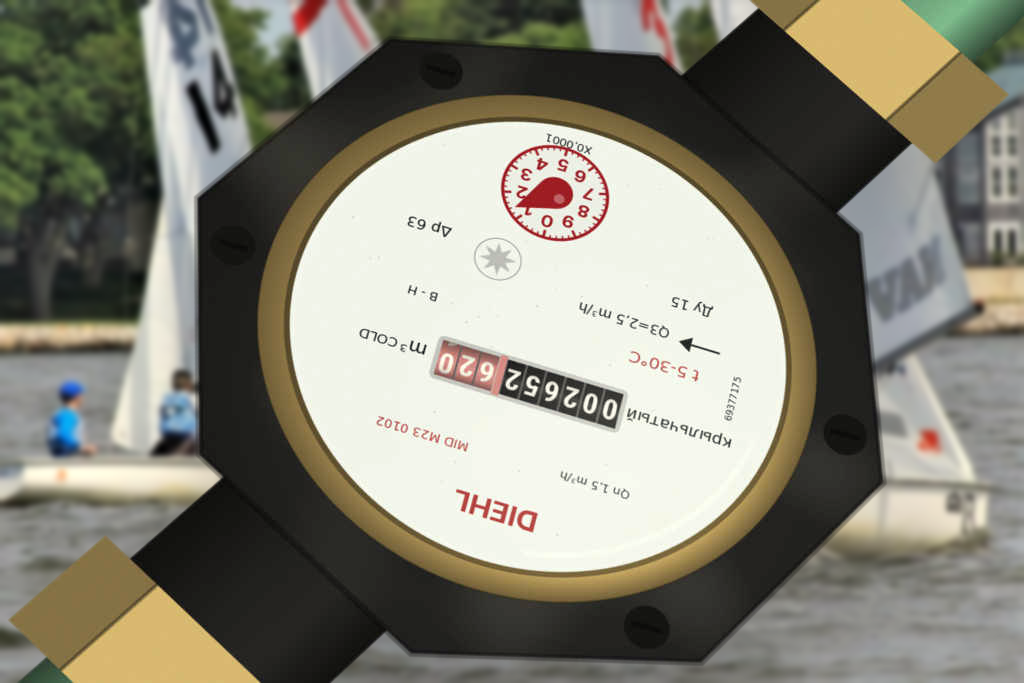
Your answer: 2652.6201; m³
